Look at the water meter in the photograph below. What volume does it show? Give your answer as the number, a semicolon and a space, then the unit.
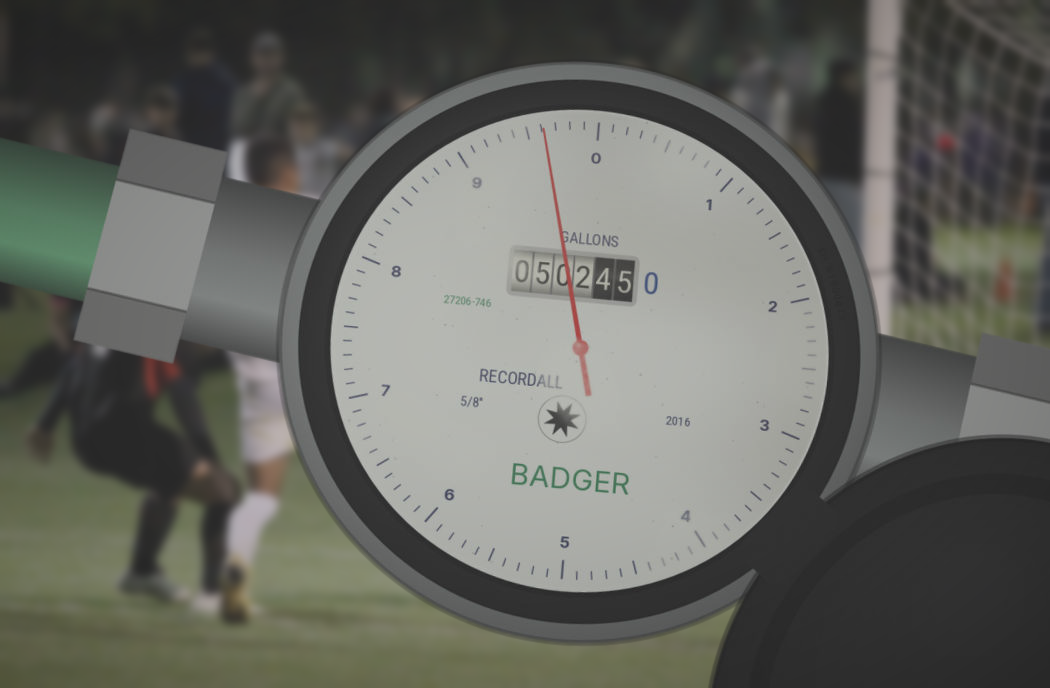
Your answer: 502449.6; gal
